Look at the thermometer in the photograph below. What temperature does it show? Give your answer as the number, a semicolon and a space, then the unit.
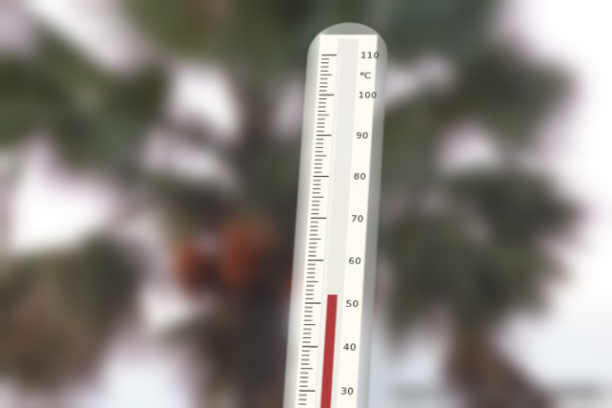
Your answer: 52; °C
